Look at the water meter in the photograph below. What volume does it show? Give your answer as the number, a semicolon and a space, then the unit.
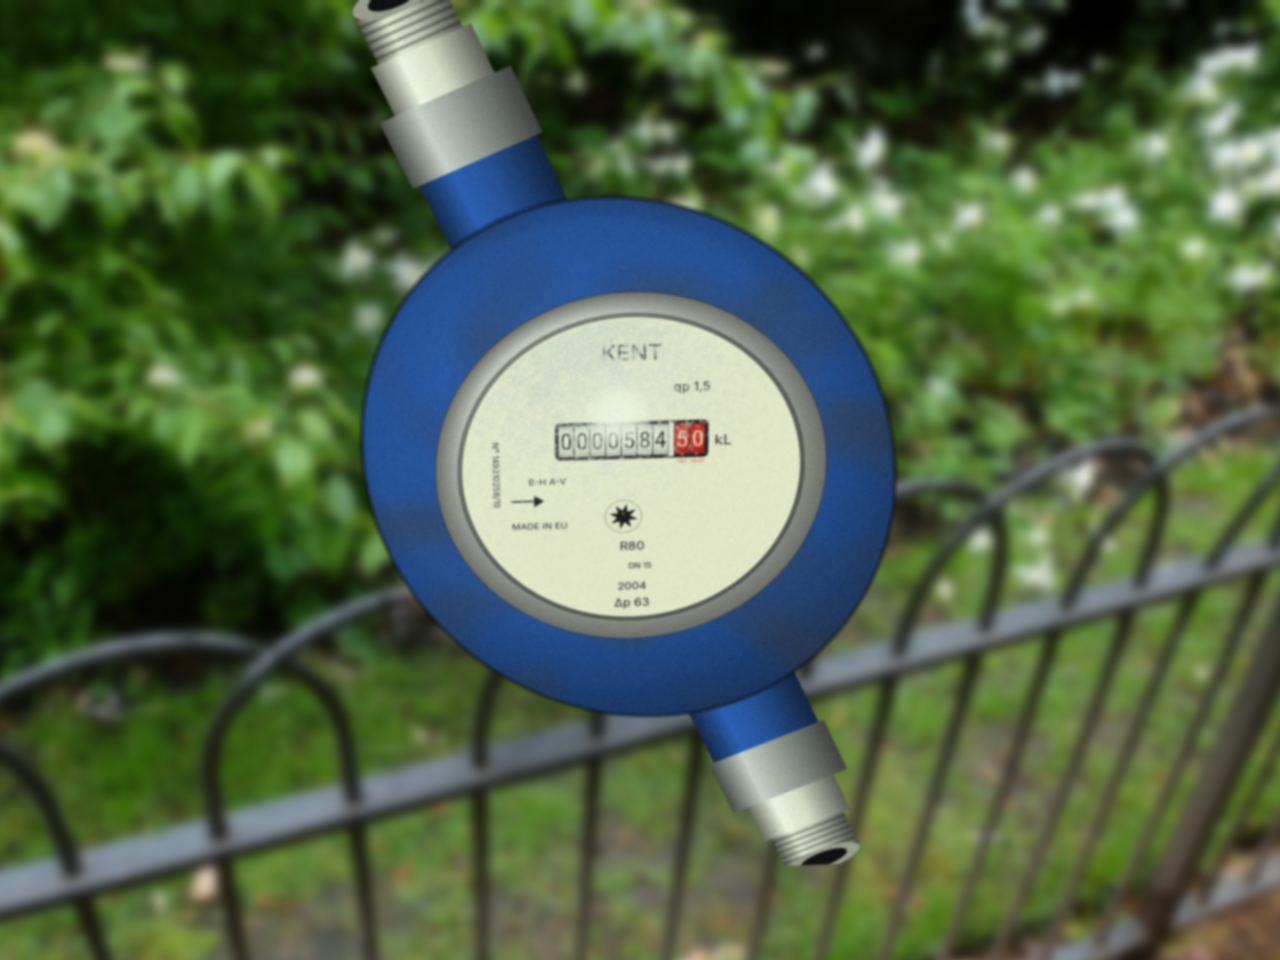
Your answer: 584.50; kL
